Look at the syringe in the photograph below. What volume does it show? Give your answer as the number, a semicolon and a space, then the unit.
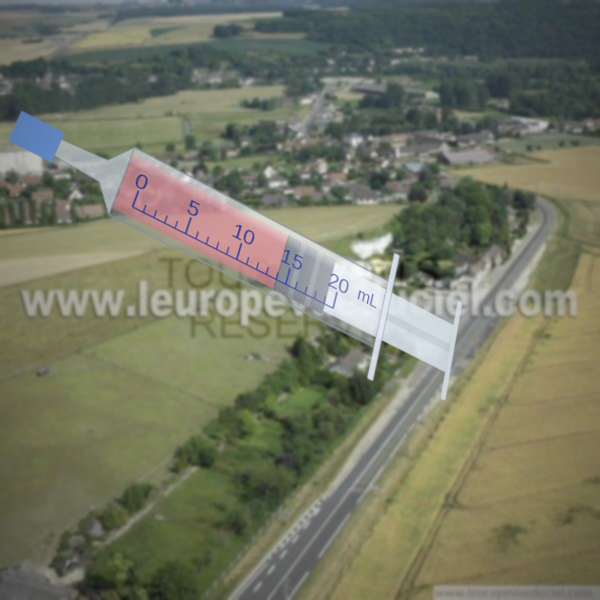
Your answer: 14; mL
